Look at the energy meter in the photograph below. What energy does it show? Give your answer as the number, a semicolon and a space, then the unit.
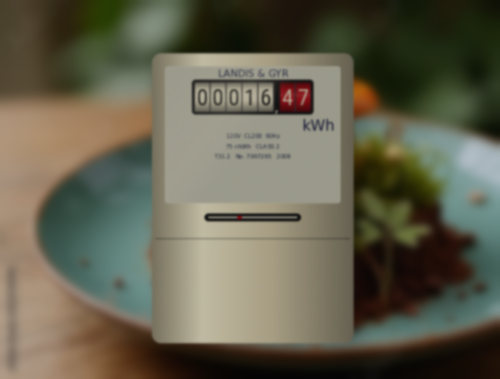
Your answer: 16.47; kWh
